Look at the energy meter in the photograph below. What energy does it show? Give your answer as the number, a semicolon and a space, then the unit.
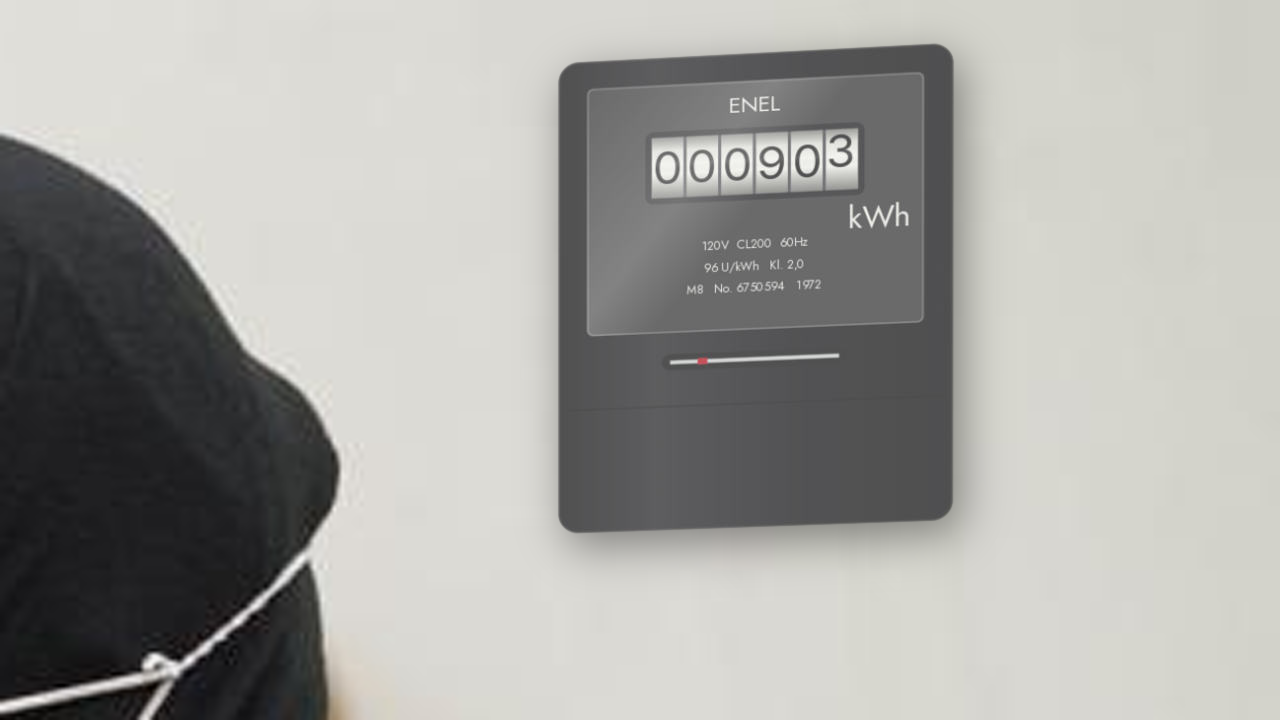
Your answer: 903; kWh
